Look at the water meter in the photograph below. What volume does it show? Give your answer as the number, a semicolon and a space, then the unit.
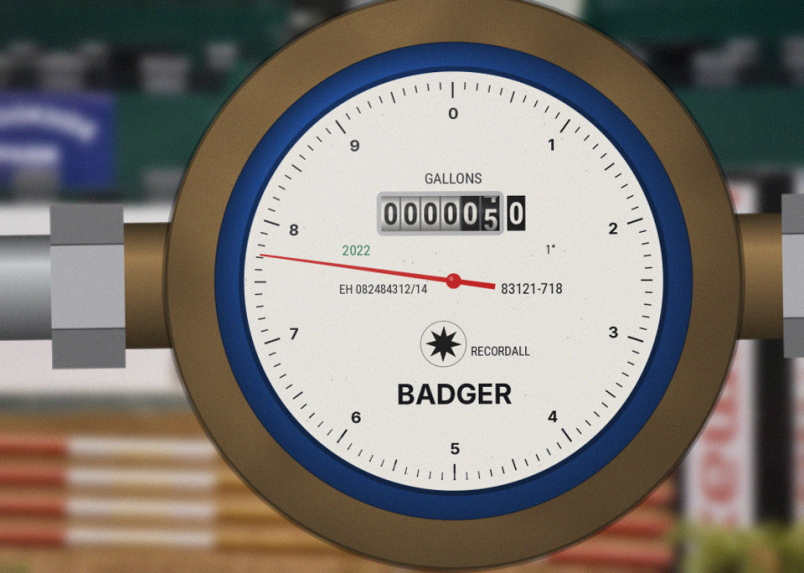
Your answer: 47.7; gal
